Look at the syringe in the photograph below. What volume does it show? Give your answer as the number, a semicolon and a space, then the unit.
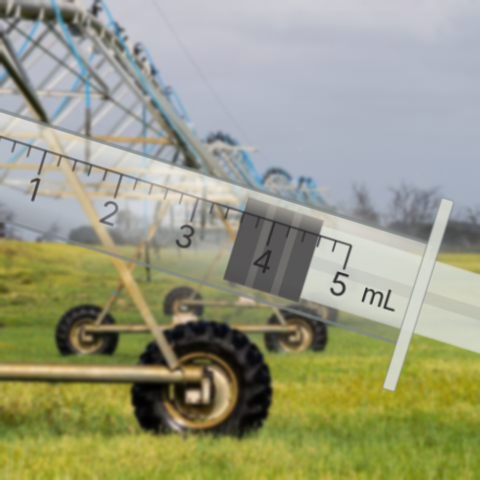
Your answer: 3.6; mL
